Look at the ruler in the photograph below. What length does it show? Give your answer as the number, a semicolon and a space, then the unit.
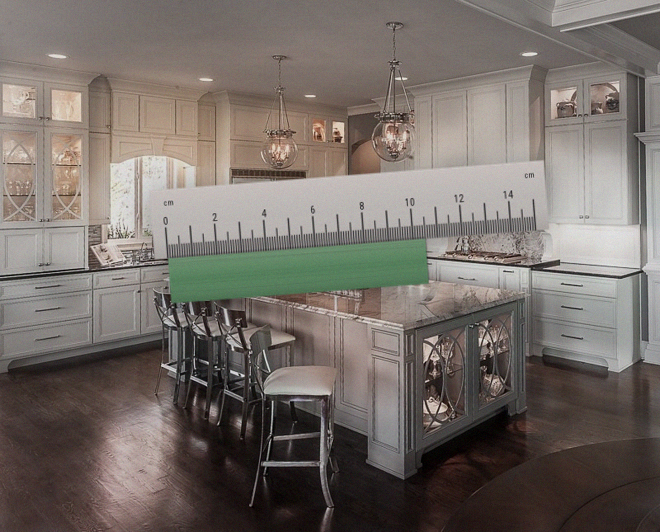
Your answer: 10.5; cm
